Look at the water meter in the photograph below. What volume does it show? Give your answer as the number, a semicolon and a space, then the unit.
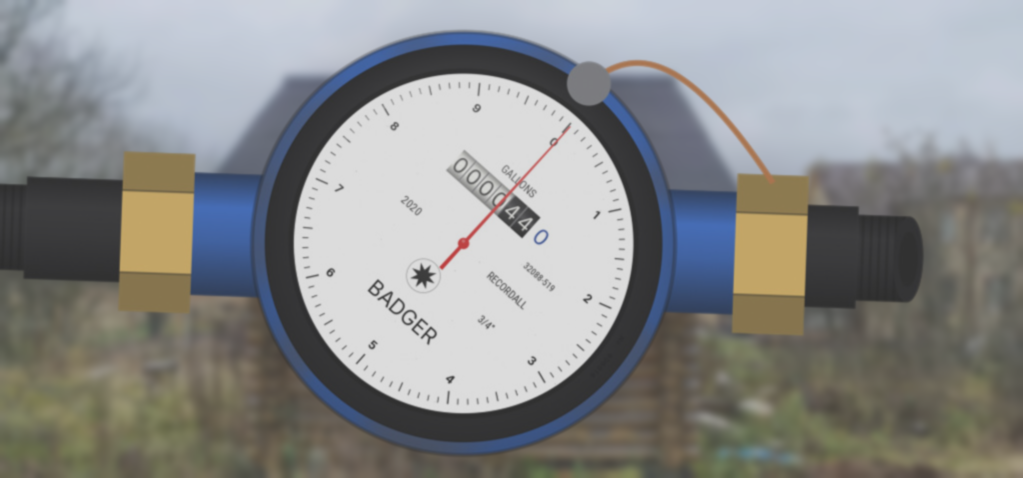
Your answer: 440.0; gal
